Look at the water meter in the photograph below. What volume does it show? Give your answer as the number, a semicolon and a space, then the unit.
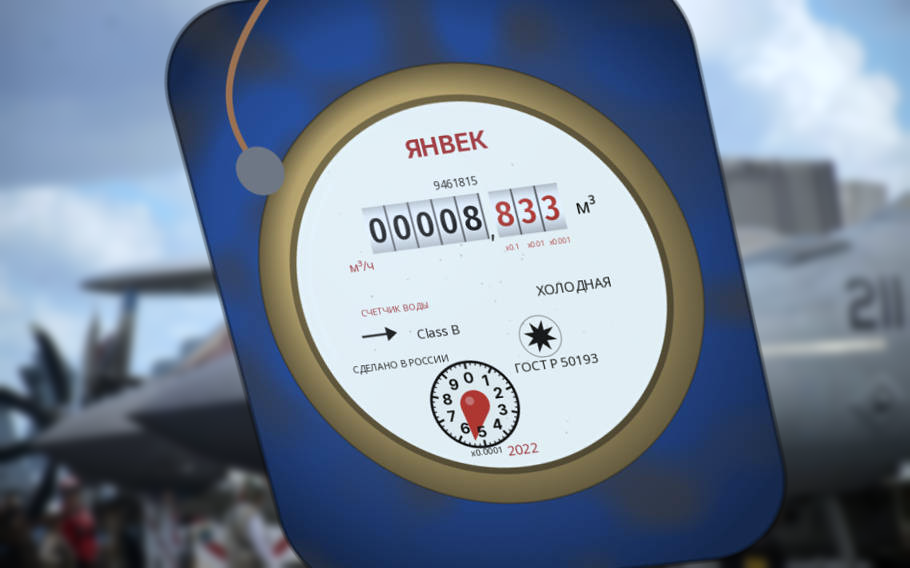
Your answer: 8.8335; m³
